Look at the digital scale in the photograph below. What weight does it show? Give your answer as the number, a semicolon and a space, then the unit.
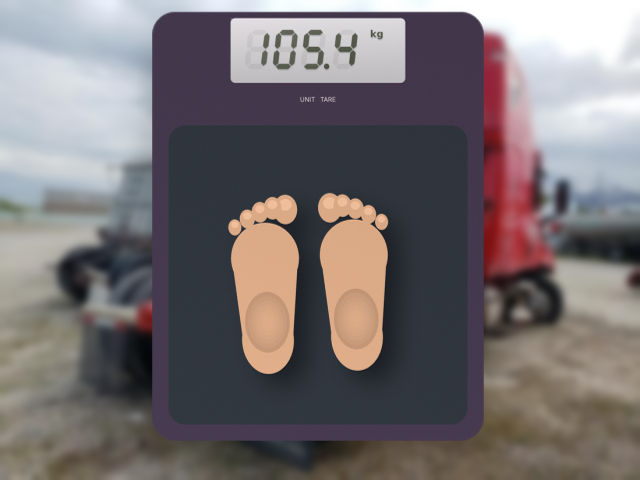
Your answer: 105.4; kg
